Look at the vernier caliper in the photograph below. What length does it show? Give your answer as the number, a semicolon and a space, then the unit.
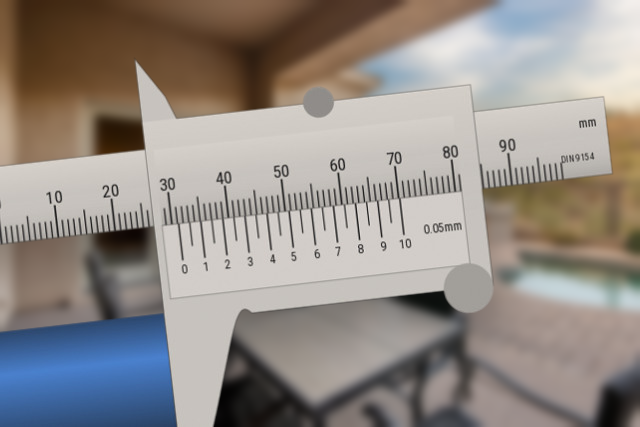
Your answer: 31.2; mm
